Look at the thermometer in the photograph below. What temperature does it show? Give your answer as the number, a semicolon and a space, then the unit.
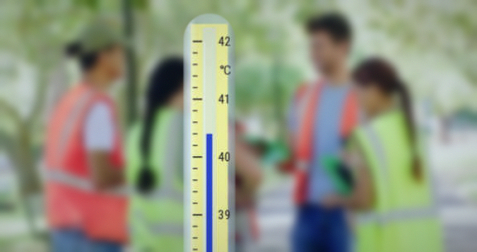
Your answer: 40.4; °C
